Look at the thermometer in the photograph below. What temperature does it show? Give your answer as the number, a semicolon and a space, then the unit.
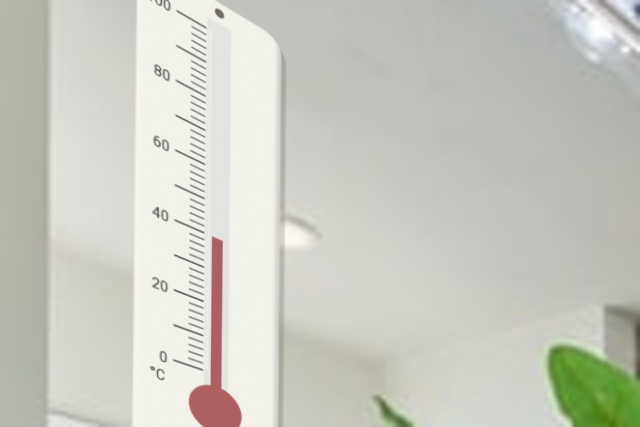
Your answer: 40; °C
